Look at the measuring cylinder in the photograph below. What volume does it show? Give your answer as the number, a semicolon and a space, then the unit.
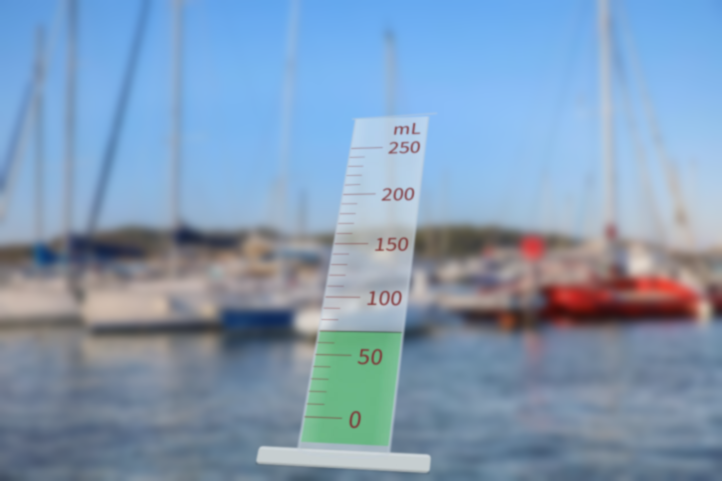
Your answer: 70; mL
